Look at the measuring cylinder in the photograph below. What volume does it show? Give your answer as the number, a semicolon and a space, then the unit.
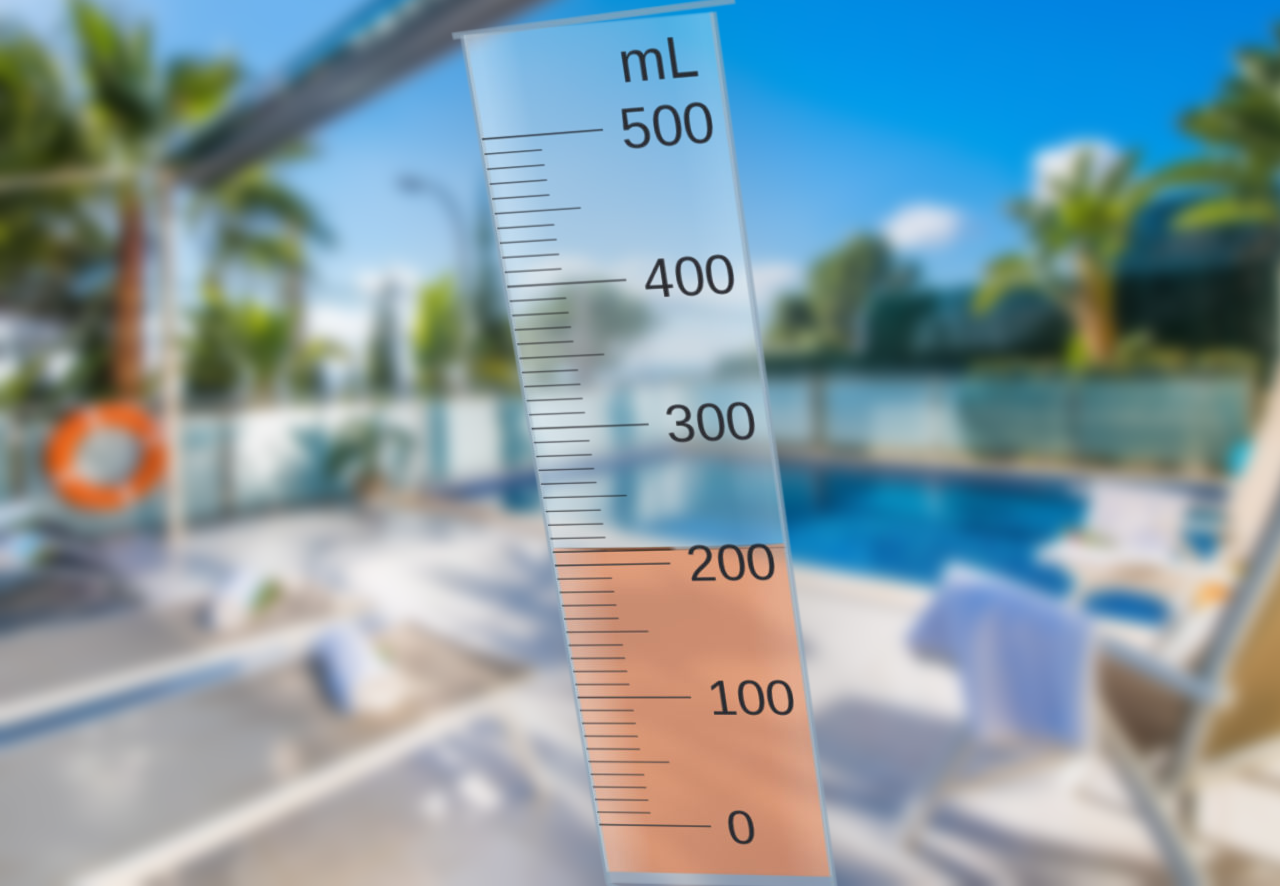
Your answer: 210; mL
